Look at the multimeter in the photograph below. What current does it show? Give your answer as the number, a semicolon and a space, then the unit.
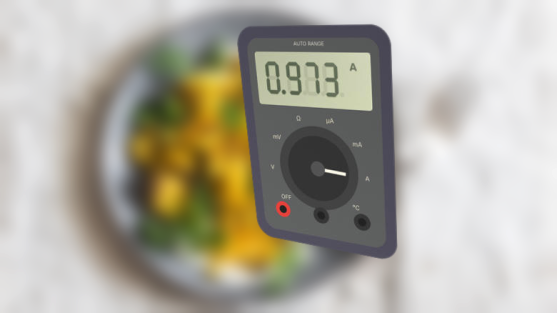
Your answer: 0.973; A
